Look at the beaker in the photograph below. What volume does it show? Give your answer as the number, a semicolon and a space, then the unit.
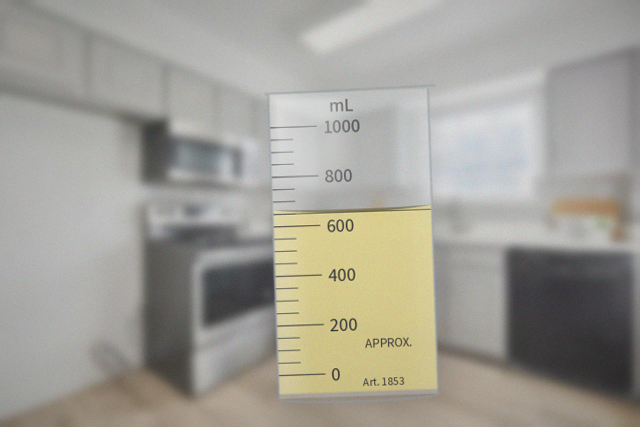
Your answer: 650; mL
